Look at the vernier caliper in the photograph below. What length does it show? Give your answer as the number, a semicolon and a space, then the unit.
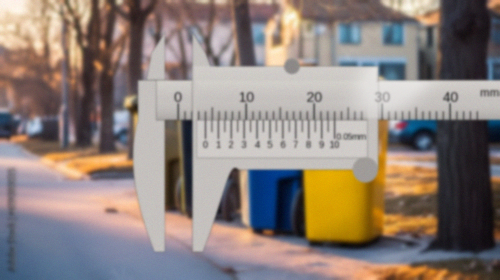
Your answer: 4.0; mm
